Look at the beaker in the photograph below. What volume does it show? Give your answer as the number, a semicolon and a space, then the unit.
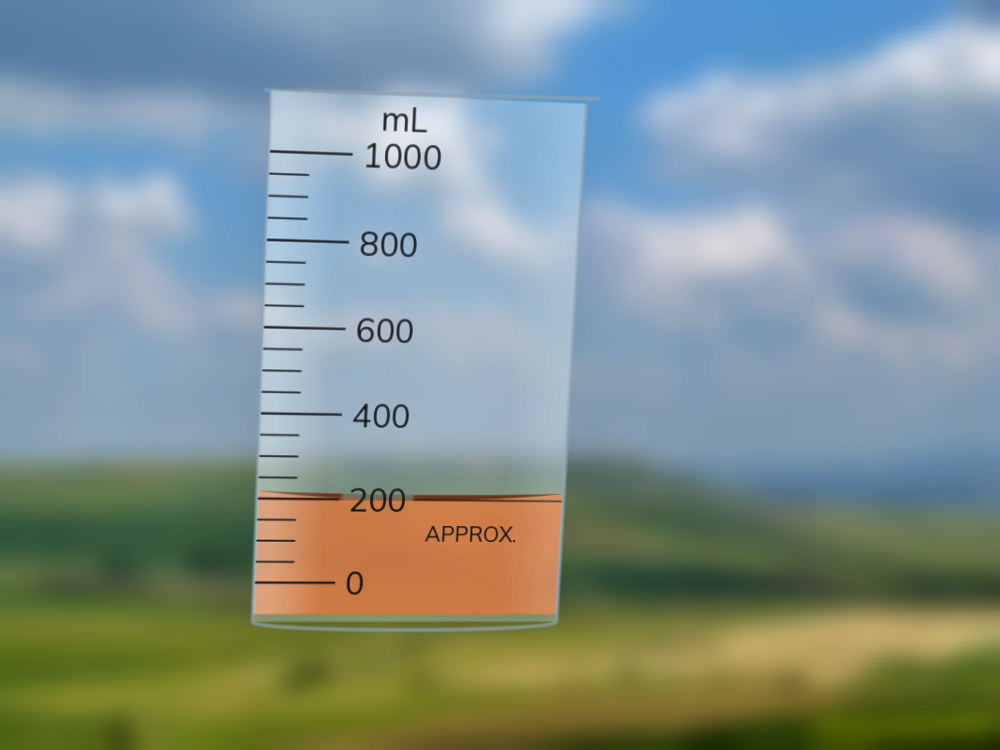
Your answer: 200; mL
